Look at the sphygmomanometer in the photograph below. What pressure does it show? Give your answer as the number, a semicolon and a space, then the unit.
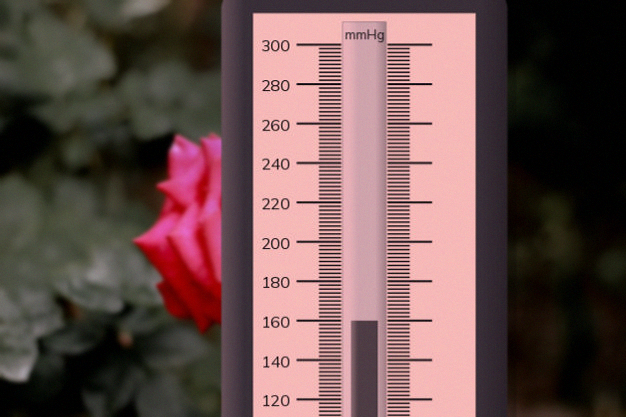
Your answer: 160; mmHg
